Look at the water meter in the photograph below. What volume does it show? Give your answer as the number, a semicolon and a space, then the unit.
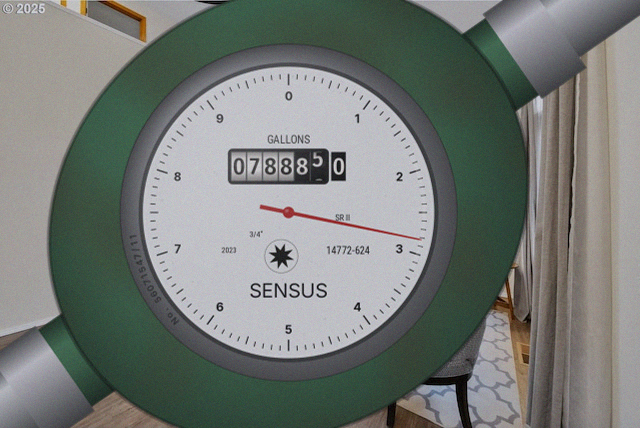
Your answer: 788852.8; gal
